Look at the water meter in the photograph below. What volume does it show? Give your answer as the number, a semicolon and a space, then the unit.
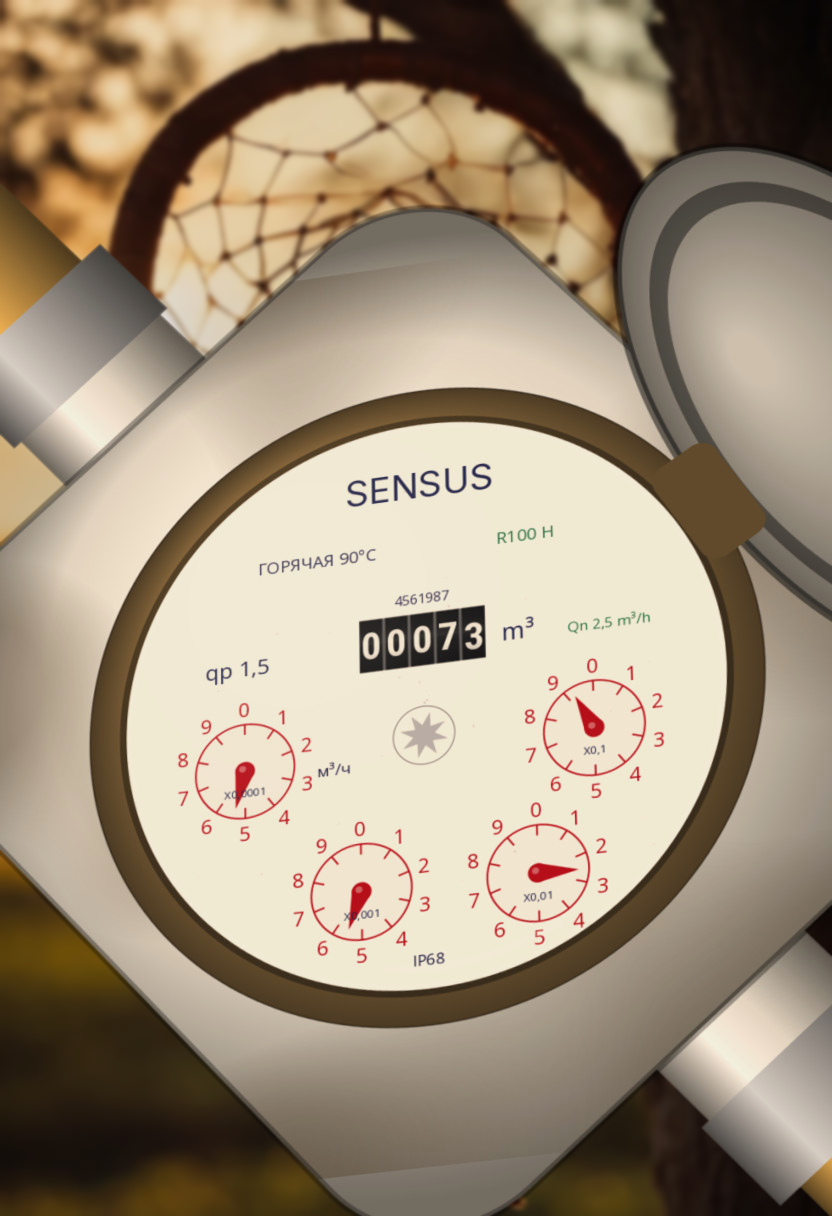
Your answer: 72.9255; m³
